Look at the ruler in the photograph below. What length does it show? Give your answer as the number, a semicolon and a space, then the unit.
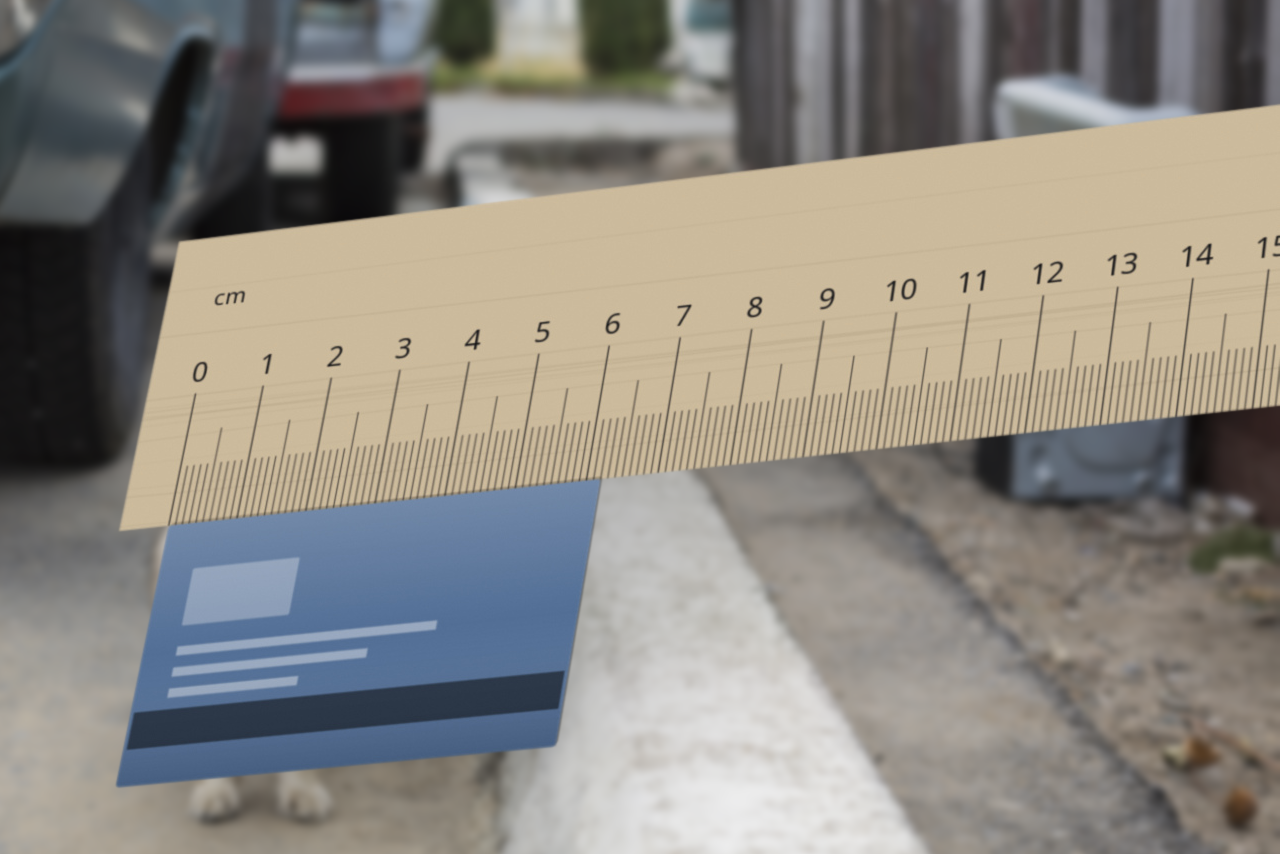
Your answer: 6.2; cm
